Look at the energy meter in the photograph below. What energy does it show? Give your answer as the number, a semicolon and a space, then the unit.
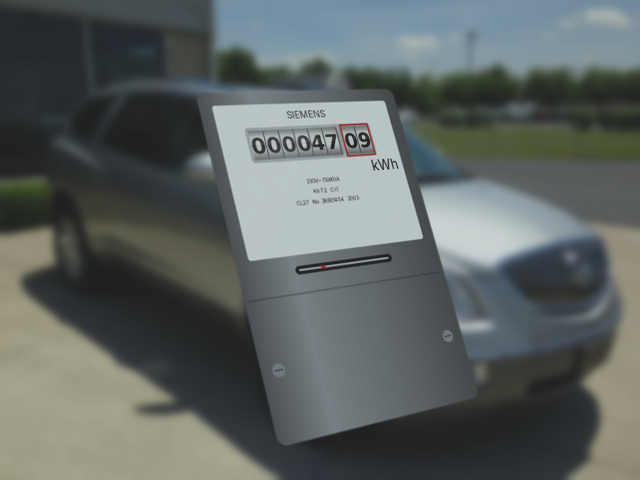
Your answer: 47.09; kWh
